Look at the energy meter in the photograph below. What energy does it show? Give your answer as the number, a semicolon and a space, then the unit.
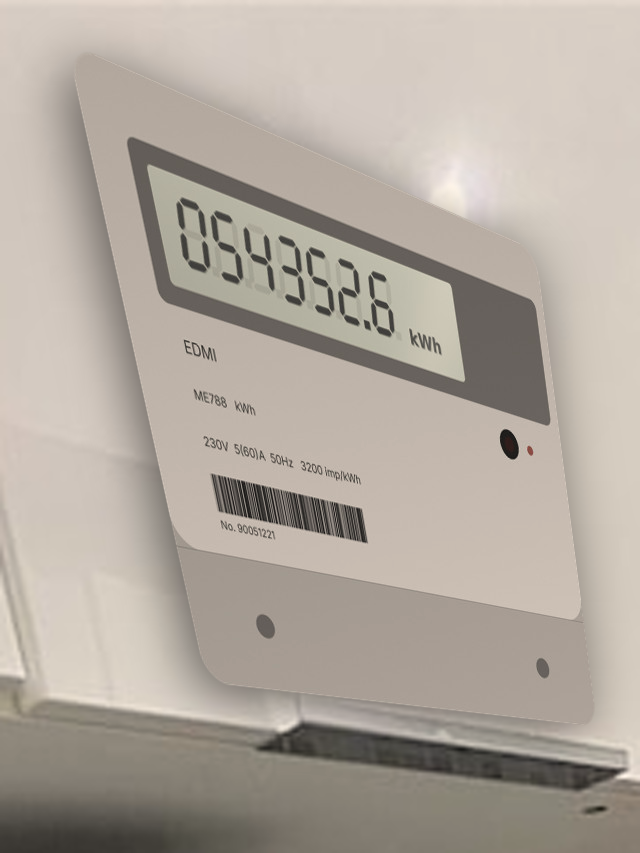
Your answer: 54352.6; kWh
